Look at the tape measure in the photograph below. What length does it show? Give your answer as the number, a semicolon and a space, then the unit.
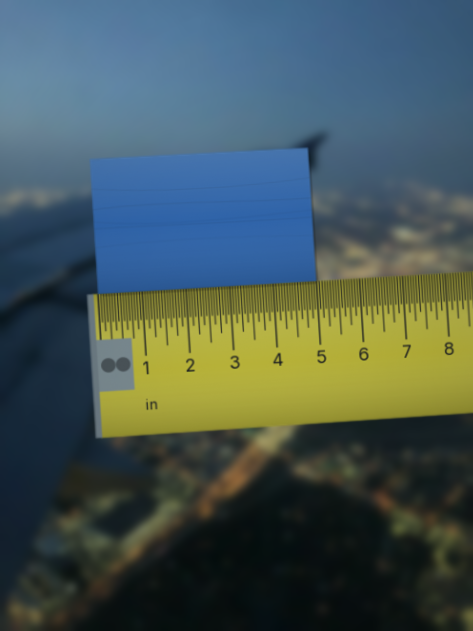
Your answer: 5; in
